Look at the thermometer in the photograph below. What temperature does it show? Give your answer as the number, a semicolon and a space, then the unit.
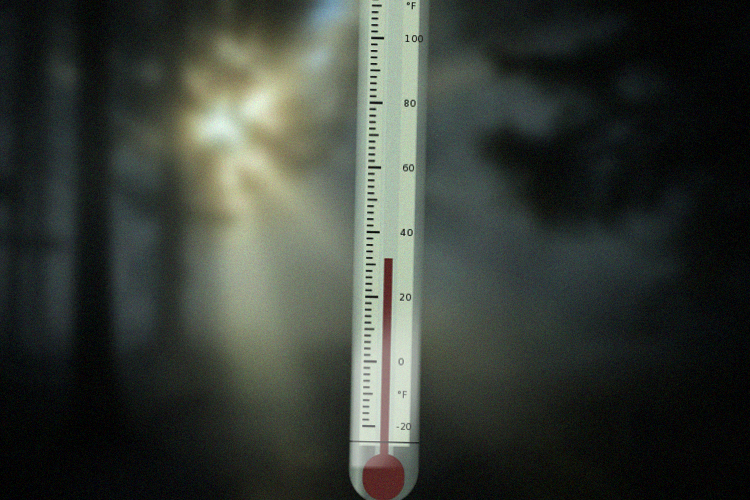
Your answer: 32; °F
